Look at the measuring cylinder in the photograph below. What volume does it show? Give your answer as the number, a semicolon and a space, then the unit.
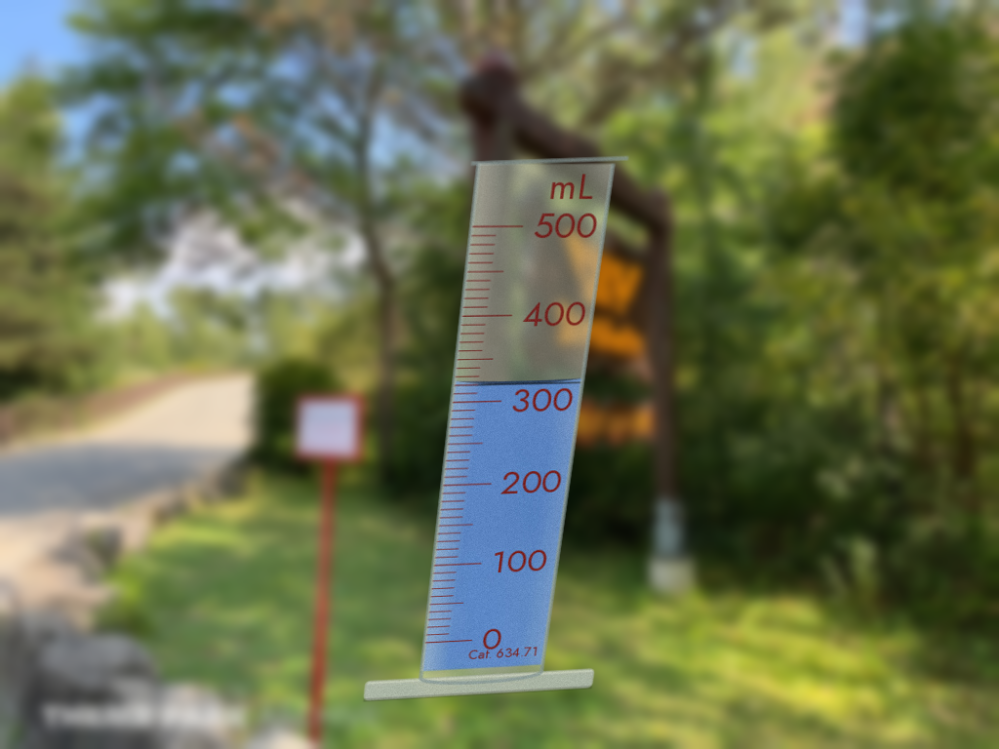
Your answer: 320; mL
